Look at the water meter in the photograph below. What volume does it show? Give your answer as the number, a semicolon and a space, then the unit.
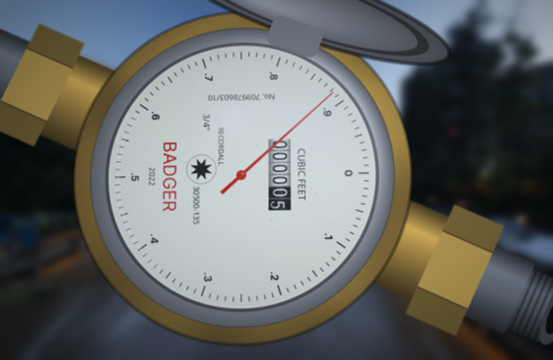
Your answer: 4.88; ft³
